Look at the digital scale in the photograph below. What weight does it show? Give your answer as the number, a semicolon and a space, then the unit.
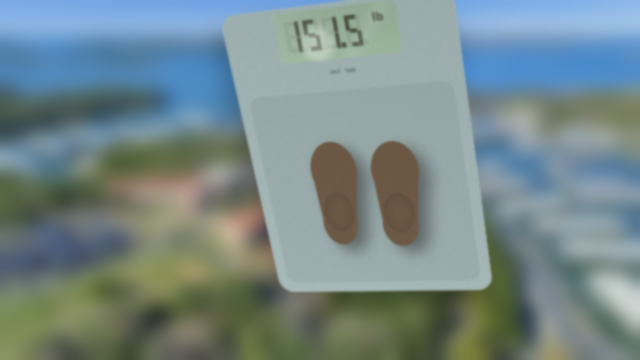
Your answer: 151.5; lb
